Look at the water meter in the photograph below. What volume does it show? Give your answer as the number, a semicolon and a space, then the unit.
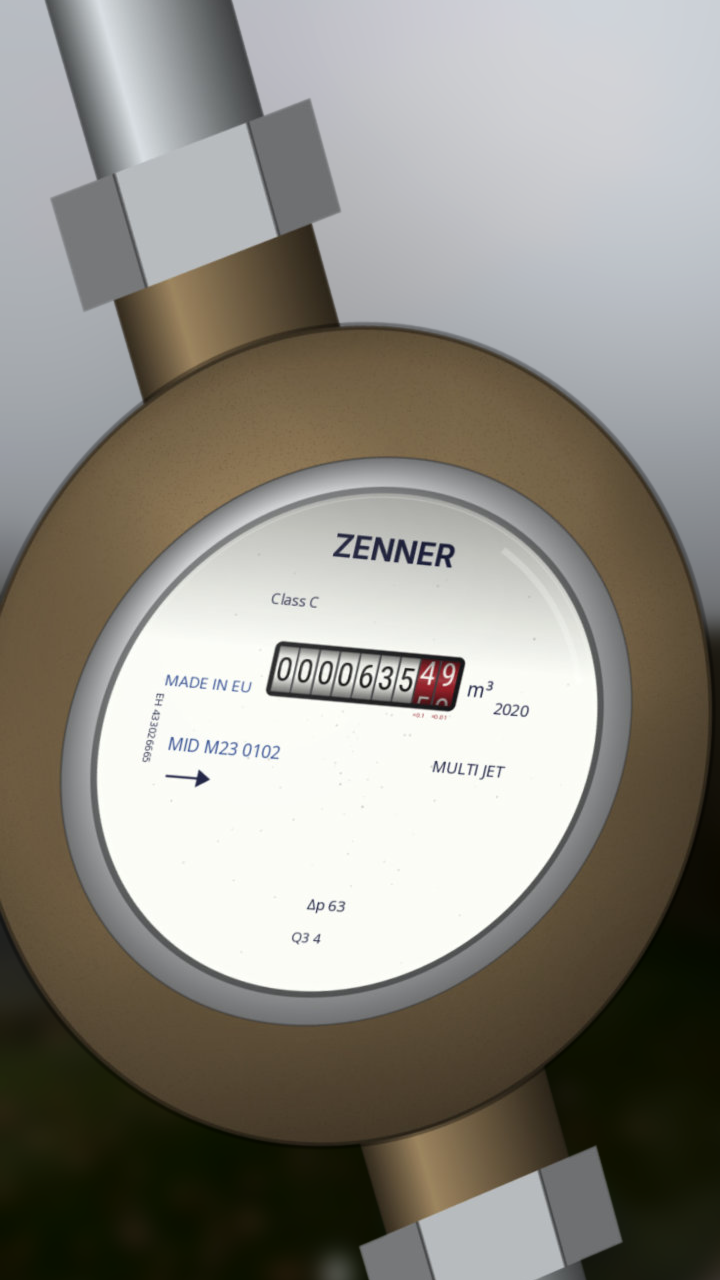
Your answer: 635.49; m³
